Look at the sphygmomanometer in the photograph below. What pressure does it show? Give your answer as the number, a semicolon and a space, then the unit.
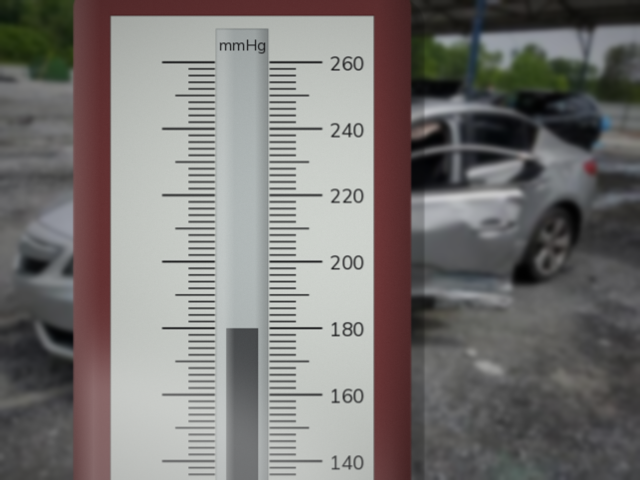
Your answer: 180; mmHg
